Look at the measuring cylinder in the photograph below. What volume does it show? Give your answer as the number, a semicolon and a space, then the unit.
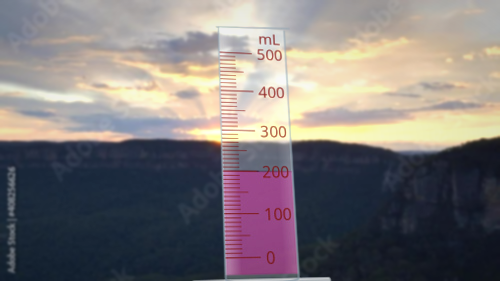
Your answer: 200; mL
